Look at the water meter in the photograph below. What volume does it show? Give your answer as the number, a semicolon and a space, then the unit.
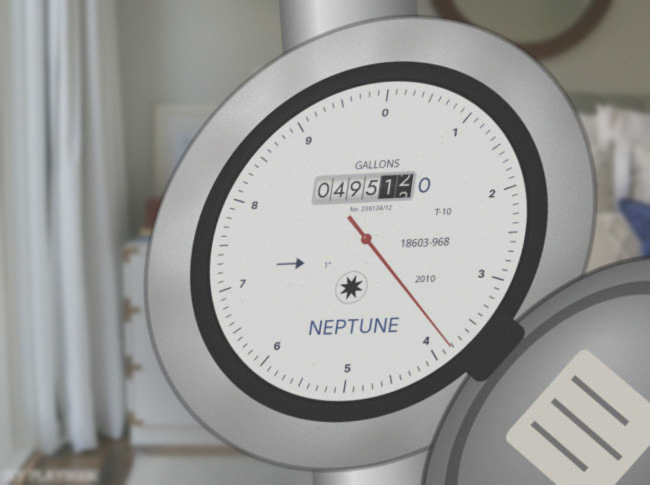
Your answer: 495123.8; gal
